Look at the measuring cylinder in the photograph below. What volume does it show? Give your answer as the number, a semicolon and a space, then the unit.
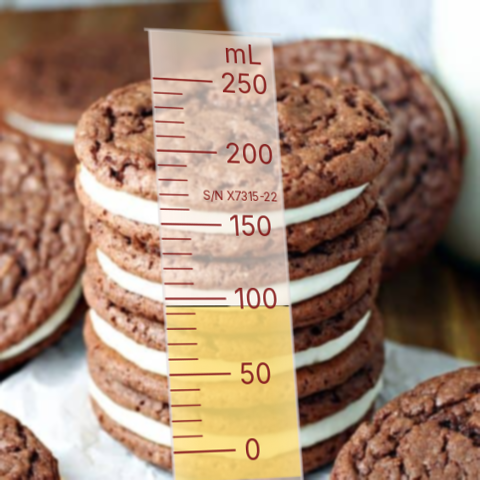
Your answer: 95; mL
